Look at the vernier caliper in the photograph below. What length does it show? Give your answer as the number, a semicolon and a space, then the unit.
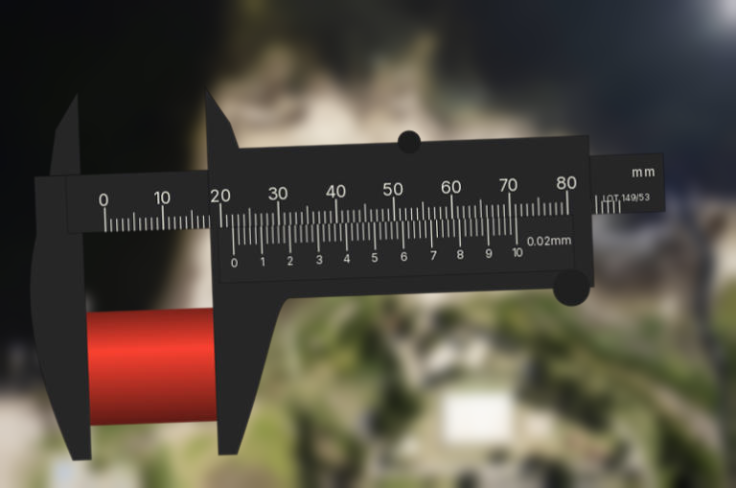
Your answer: 22.0; mm
